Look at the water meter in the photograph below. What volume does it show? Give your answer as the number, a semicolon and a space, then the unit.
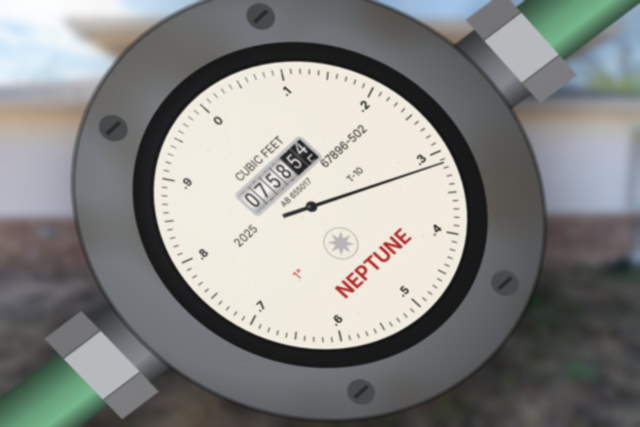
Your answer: 75854.31; ft³
